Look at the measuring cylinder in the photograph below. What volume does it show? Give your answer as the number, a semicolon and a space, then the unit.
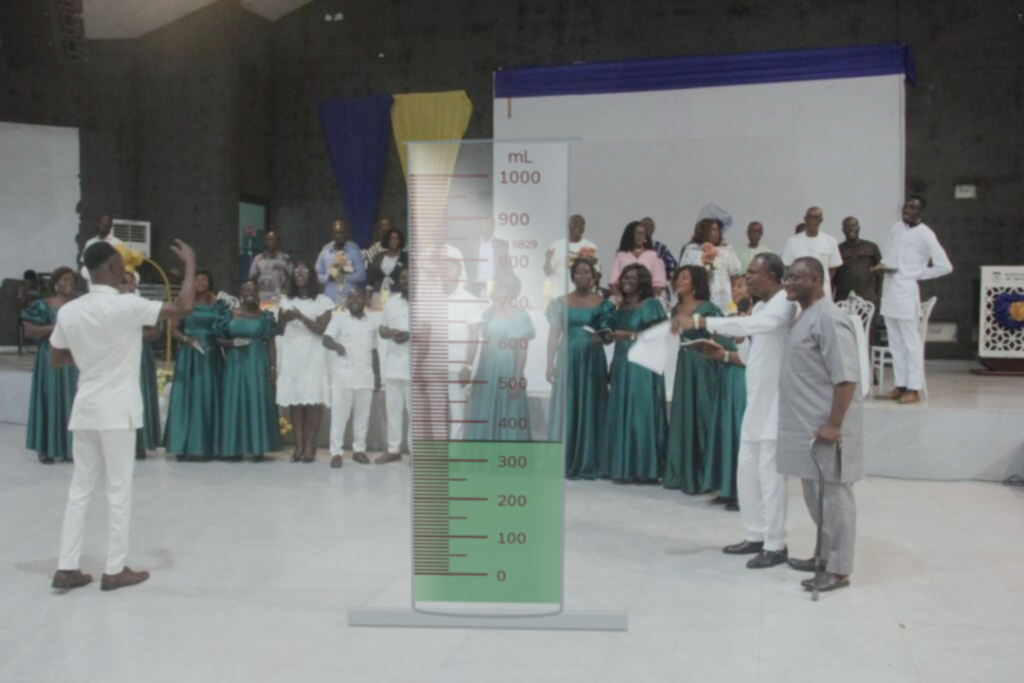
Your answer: 350; mL
